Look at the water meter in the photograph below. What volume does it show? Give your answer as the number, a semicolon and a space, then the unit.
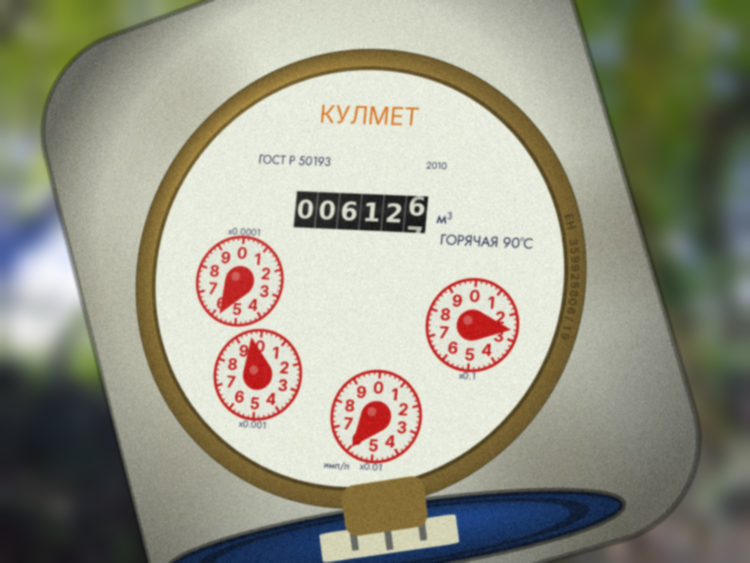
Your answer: 6126.2595; m³
